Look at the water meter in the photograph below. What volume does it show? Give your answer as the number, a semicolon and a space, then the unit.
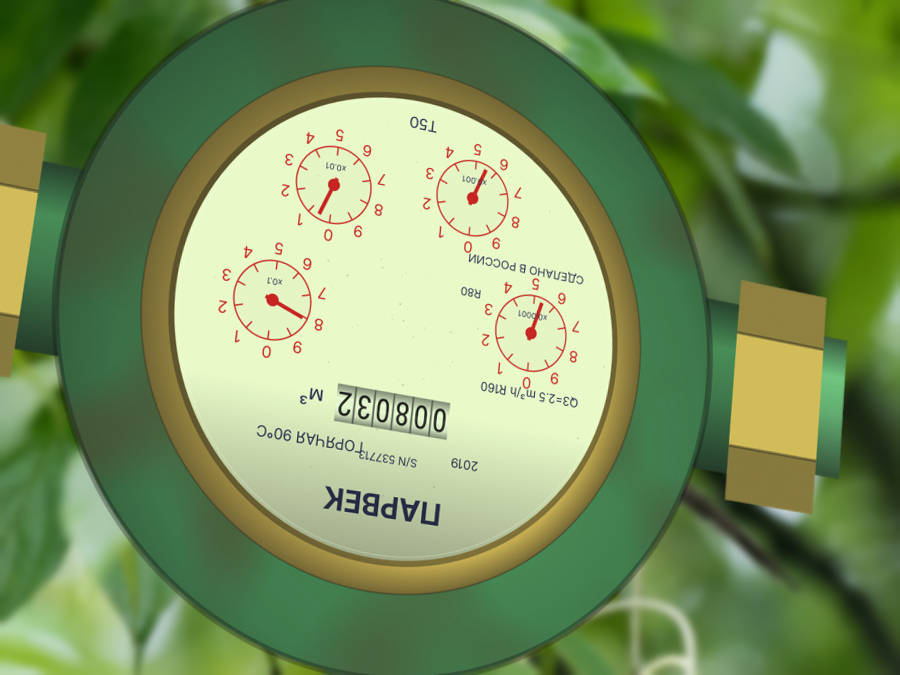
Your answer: 8032.8055; m³
